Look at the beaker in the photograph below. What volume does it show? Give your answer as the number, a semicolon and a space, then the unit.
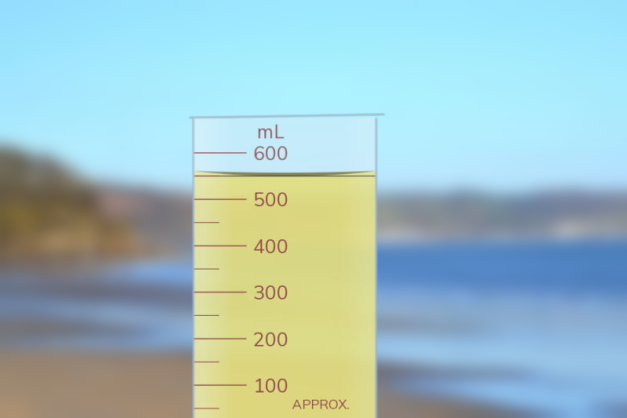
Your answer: 550; mL
